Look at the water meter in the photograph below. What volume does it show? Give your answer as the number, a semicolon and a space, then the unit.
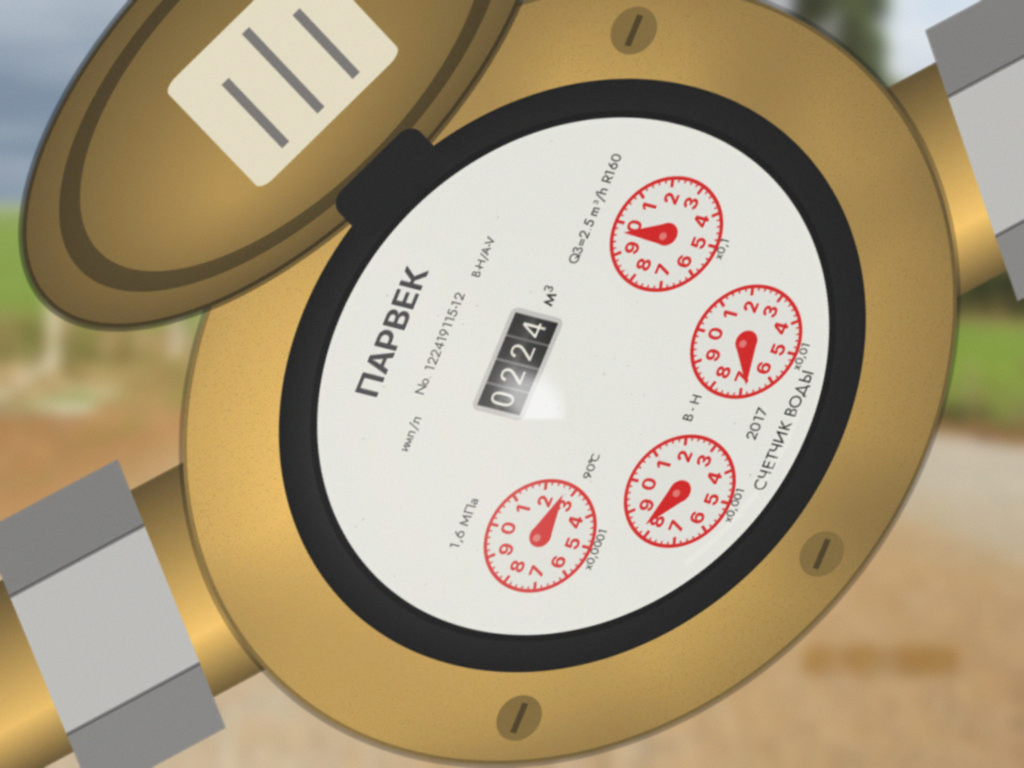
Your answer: 223.9682; m³
